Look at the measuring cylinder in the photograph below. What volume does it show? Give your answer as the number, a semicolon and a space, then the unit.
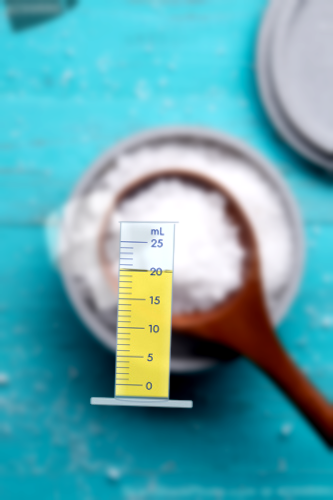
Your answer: 20; mL
